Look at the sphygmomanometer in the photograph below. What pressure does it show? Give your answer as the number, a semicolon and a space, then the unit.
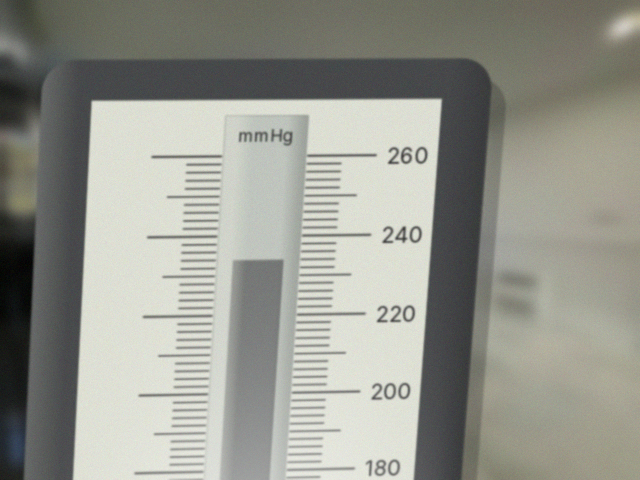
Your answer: 234; mmHg
